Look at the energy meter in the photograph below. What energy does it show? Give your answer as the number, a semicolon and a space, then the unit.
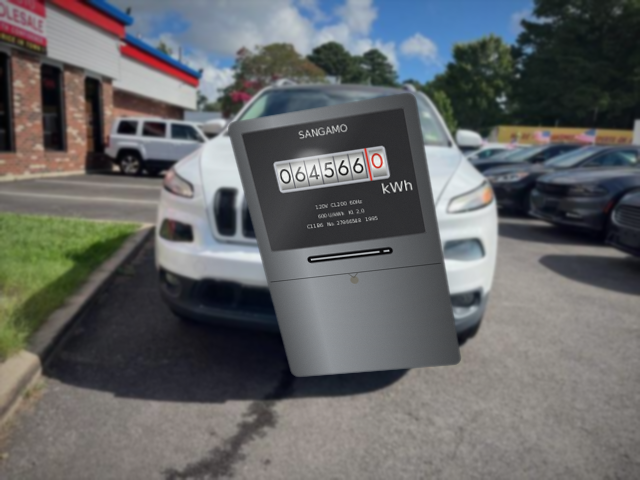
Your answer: 64566.0; kWh
